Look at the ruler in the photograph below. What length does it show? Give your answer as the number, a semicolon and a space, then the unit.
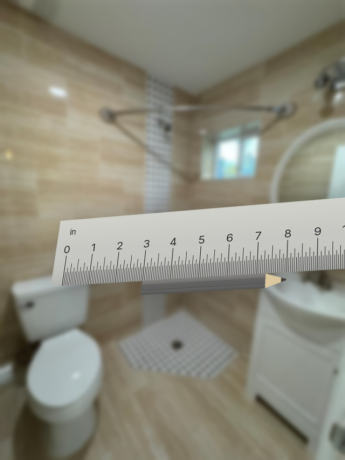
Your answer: 5; in
